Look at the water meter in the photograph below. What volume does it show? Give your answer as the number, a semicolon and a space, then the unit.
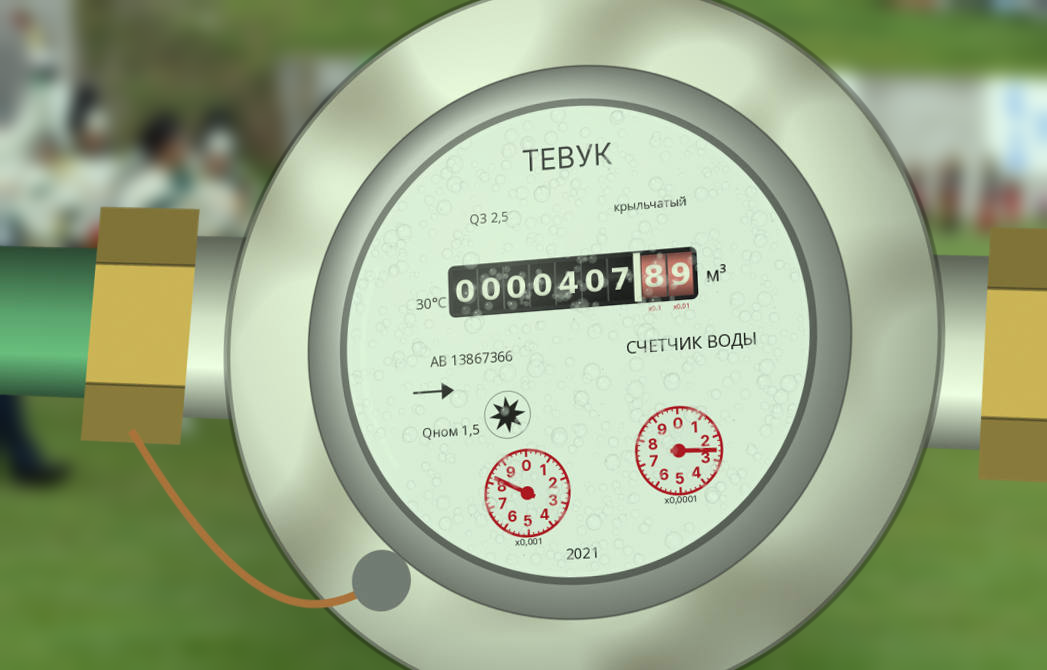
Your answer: 407.8982; m³
